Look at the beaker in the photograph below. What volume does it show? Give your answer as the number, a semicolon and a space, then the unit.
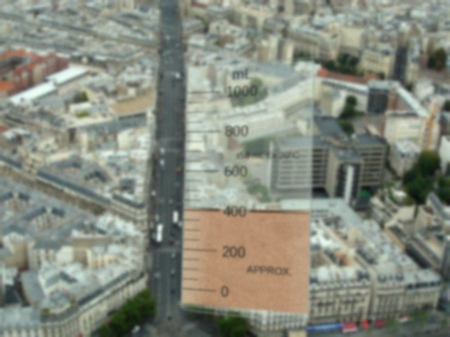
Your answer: 400; mL
